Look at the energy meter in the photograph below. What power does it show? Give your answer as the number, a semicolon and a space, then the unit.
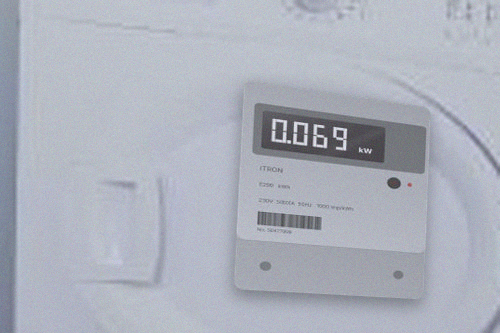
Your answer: 0.069; kW
